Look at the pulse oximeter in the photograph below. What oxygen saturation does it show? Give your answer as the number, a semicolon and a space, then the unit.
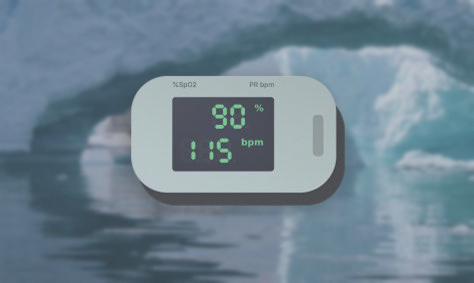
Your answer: 90; %
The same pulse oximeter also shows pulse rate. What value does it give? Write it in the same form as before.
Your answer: 115; bpm
